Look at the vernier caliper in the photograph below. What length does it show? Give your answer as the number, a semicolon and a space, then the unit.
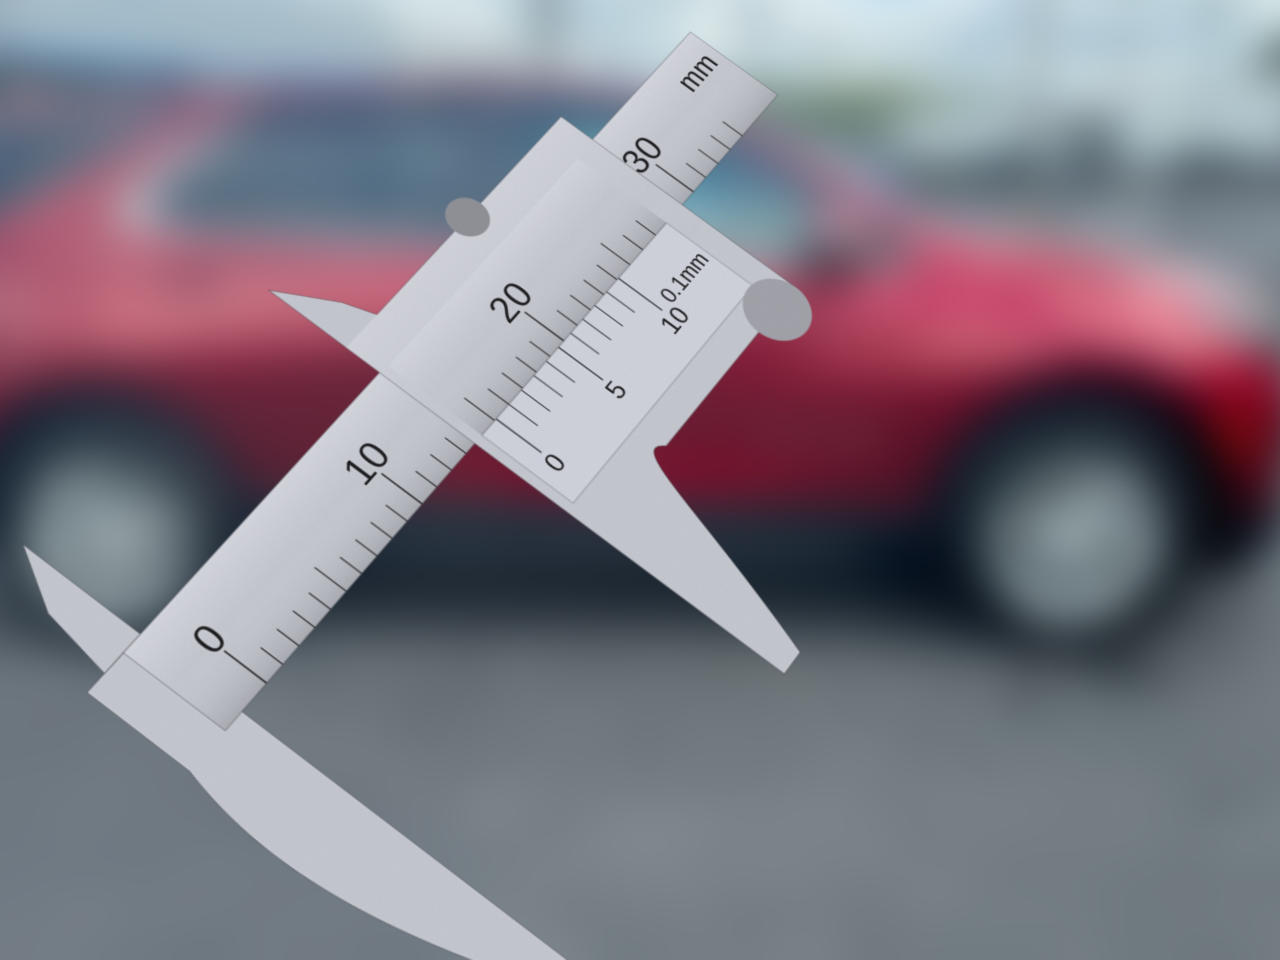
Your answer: 15.1; mm
